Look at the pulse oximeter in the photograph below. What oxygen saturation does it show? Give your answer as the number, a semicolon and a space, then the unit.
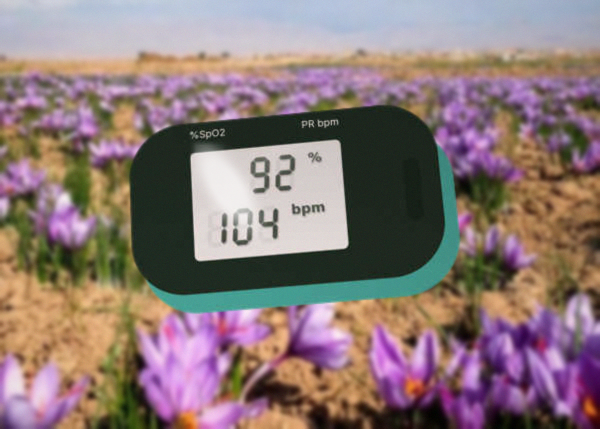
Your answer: 92; %
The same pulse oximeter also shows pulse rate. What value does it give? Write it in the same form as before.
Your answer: 104; bpm
